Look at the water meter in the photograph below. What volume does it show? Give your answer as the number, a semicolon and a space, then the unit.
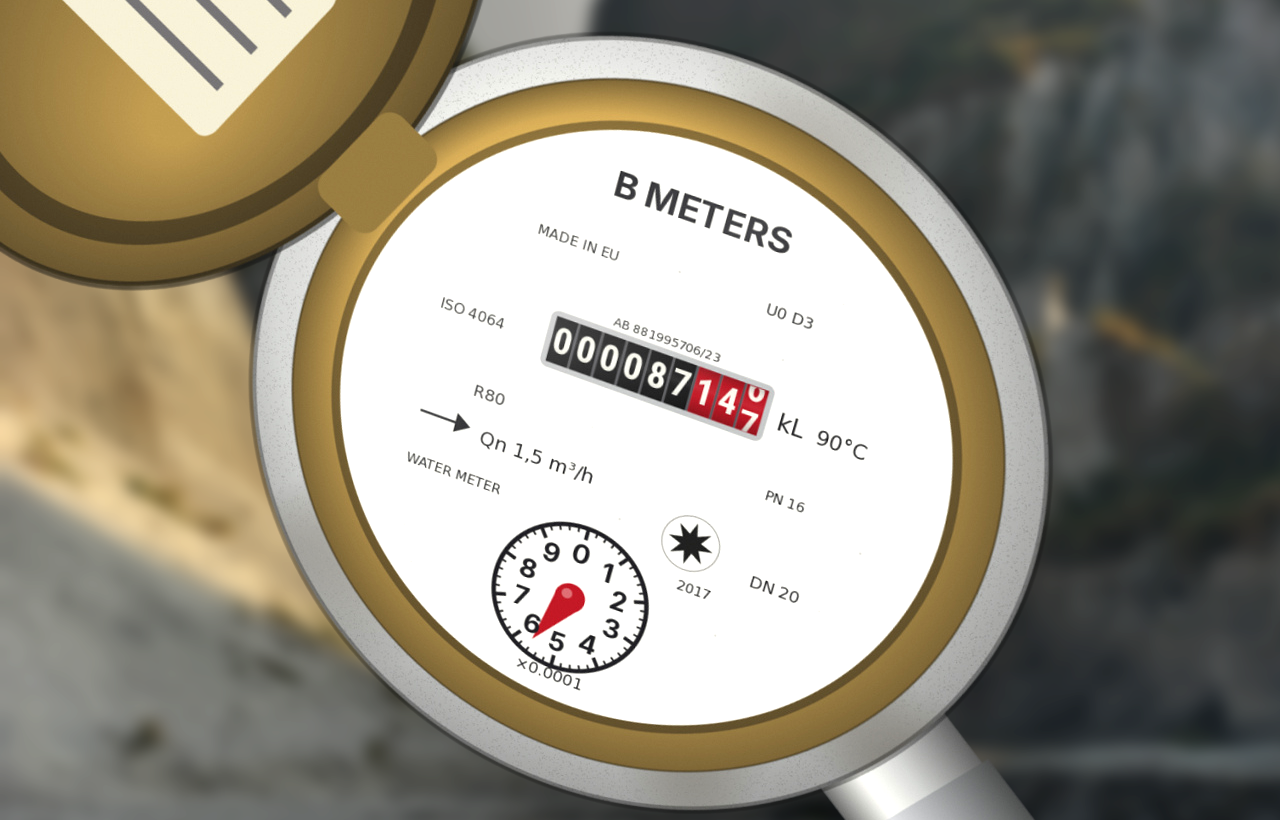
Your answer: 87.1465; kL
